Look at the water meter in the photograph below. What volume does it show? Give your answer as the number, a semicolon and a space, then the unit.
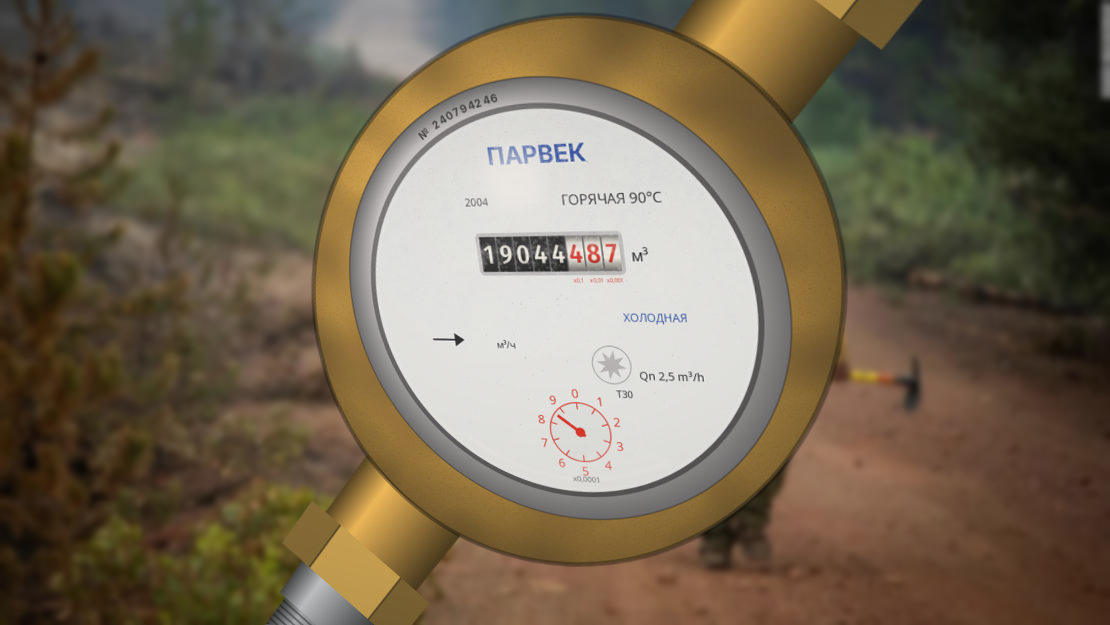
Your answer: 19044.4878; m³
